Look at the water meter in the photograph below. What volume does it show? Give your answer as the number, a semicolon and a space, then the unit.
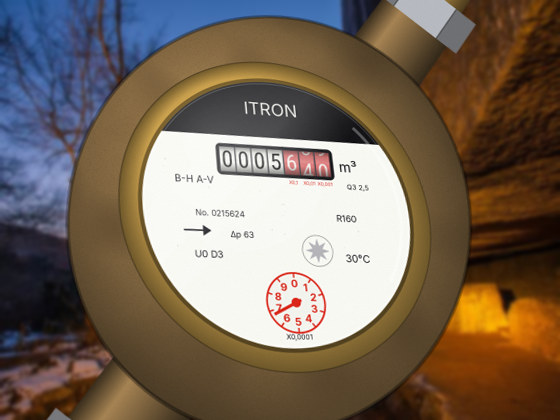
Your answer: 5.6396; m³
